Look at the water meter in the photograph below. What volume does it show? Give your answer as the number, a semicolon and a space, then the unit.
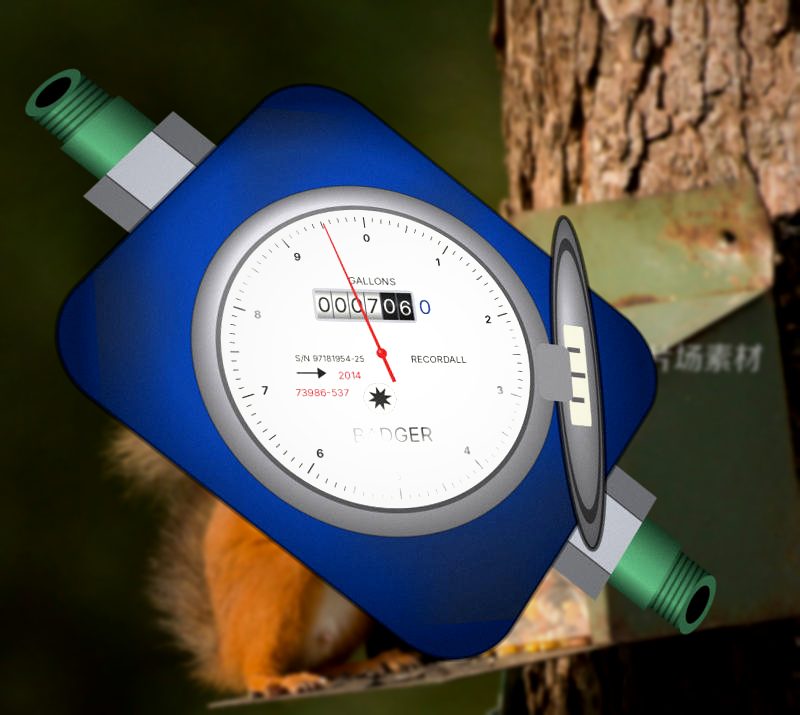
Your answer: 7059.5; gal
